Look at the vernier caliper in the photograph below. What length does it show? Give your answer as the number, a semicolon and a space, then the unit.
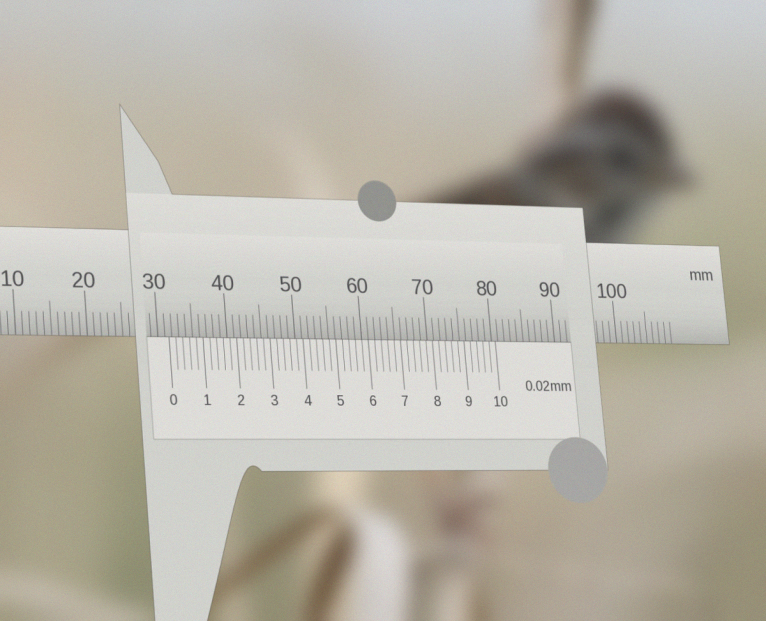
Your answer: 31.6; mm
